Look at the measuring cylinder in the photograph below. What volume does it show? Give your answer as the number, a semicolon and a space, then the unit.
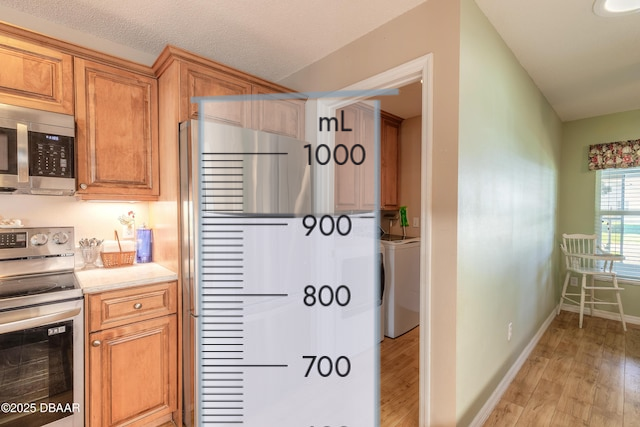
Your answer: 910; mL
